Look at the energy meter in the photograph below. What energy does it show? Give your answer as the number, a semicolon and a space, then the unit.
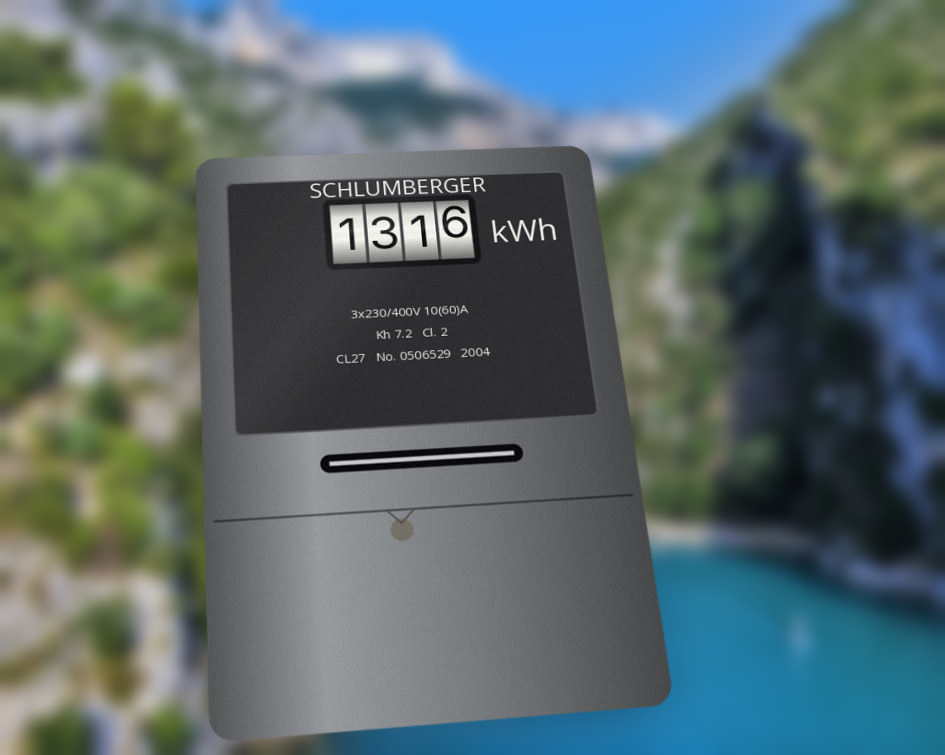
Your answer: 1316; kWh
